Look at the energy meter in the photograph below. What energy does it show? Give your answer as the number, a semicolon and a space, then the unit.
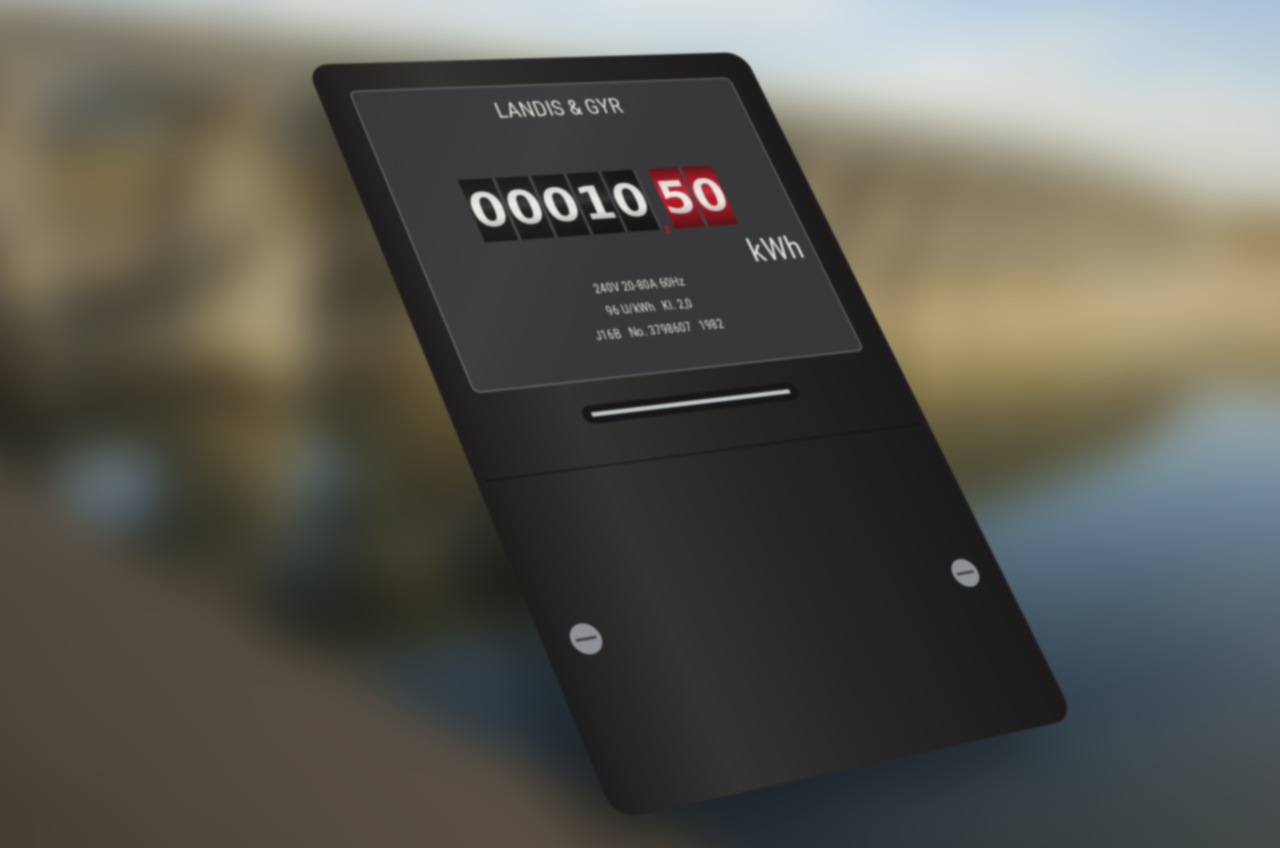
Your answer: 10.50; kWh
